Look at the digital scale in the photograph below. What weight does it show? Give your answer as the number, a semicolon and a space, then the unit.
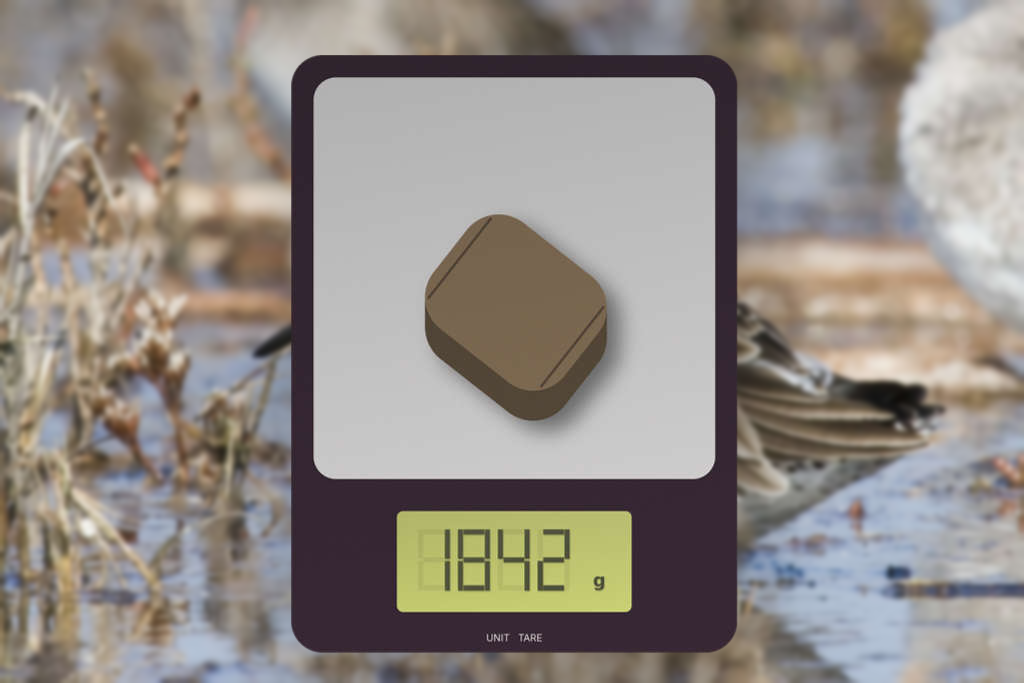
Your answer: 1842; g
